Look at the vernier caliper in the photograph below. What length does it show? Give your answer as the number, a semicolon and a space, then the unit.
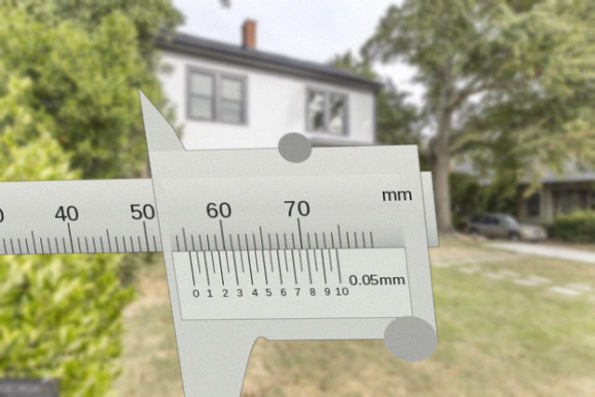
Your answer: 55.4; mm
